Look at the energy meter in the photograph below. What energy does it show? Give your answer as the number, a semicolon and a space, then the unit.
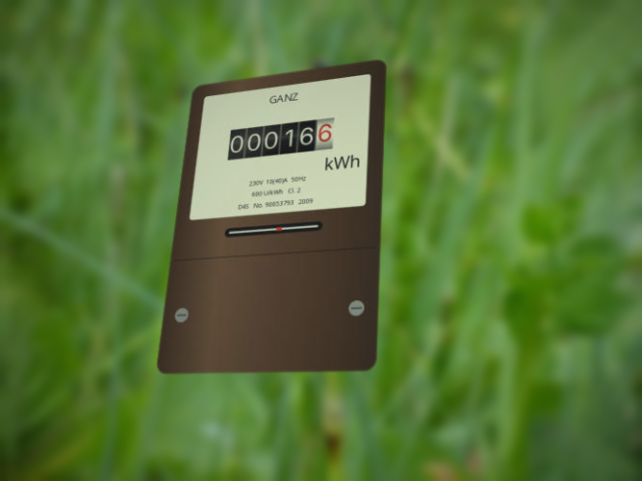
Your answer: 16.6; kWh
